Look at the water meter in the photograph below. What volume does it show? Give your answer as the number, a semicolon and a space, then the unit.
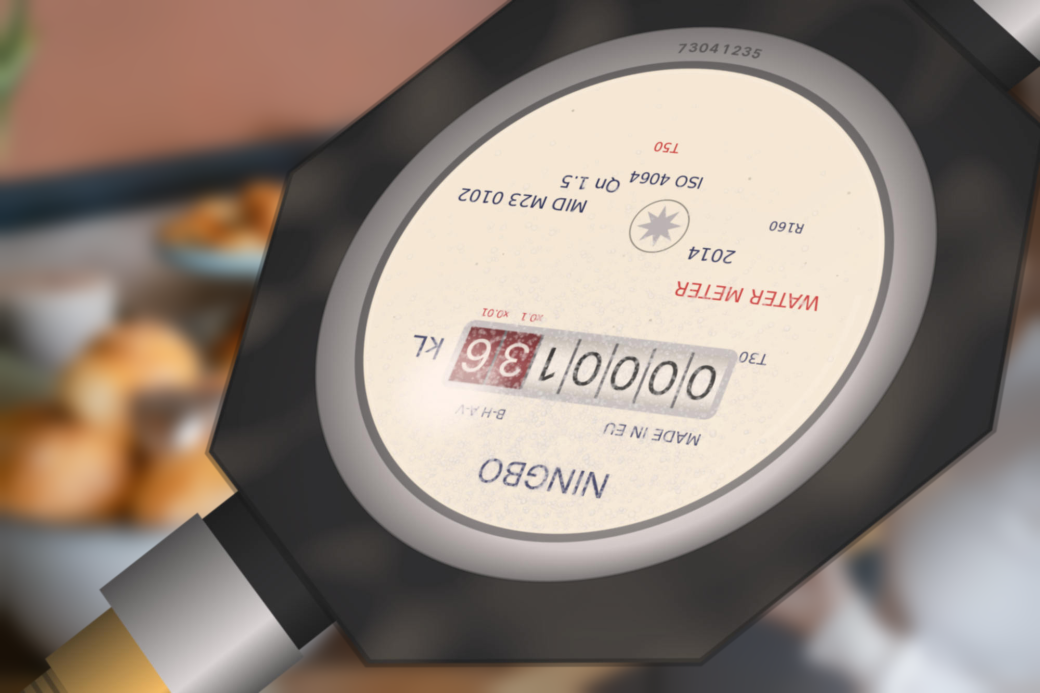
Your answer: 1.36; kL
